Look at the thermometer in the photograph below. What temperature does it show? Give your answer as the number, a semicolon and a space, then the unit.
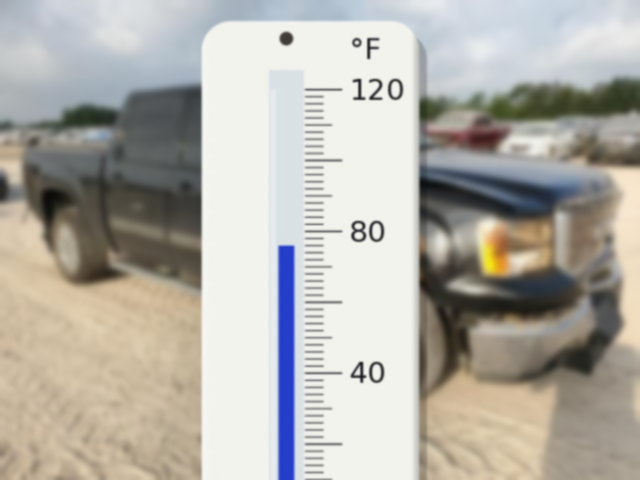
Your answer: 76; °F
